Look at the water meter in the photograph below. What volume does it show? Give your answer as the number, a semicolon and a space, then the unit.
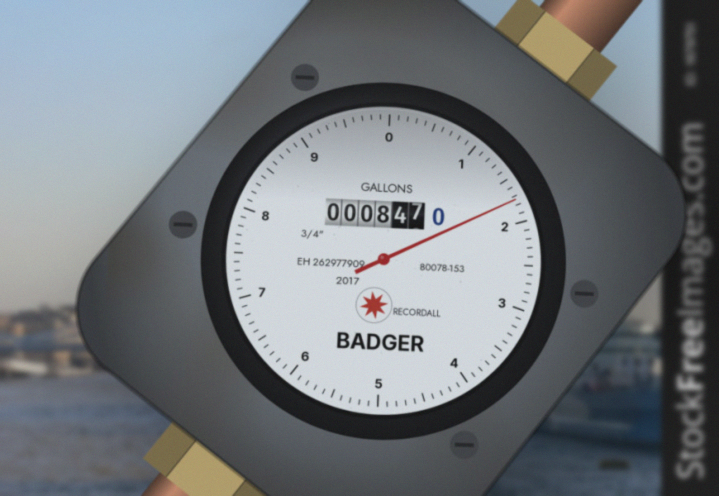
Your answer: 8471.7; gal
